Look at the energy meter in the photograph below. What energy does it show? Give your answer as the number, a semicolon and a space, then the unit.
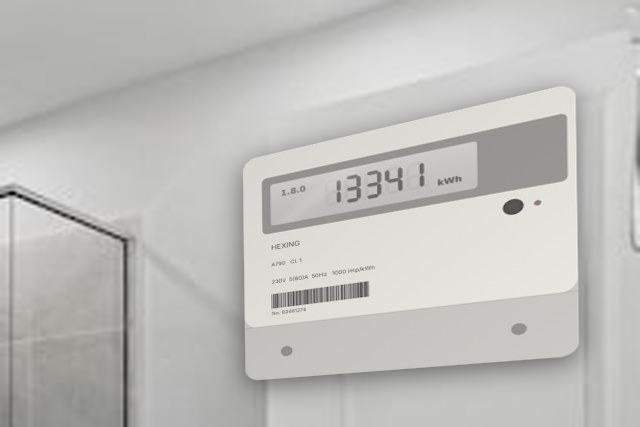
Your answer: 13341; kWh
